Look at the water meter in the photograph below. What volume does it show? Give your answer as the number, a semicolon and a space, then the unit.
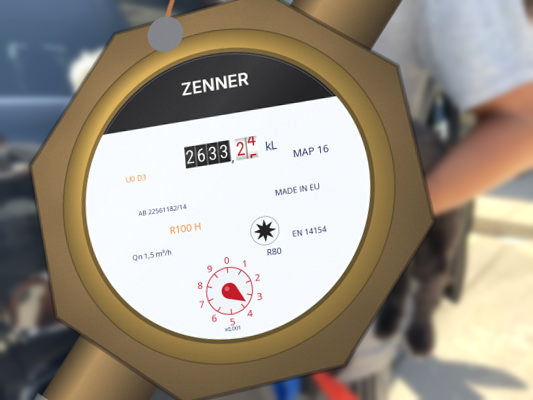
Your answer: 2633.243; kL
